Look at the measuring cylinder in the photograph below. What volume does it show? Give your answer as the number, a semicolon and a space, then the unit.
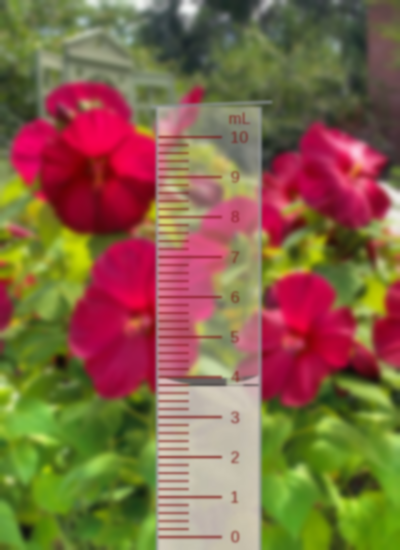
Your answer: 3.8; mL
